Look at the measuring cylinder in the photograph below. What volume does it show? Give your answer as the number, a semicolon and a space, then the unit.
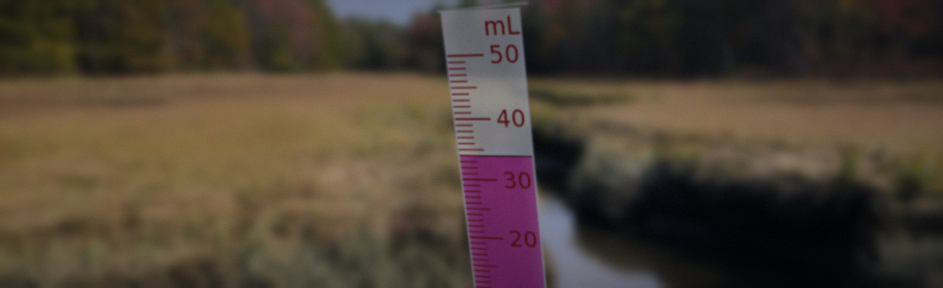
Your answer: 34; mL
